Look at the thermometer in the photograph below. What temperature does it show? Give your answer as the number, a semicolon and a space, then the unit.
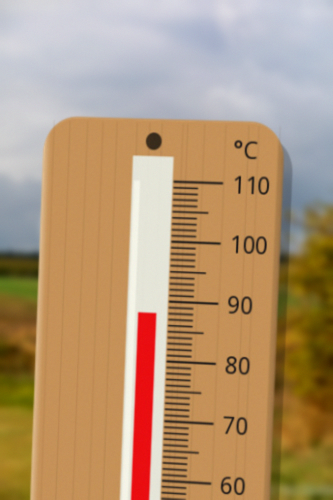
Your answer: 88; °C
